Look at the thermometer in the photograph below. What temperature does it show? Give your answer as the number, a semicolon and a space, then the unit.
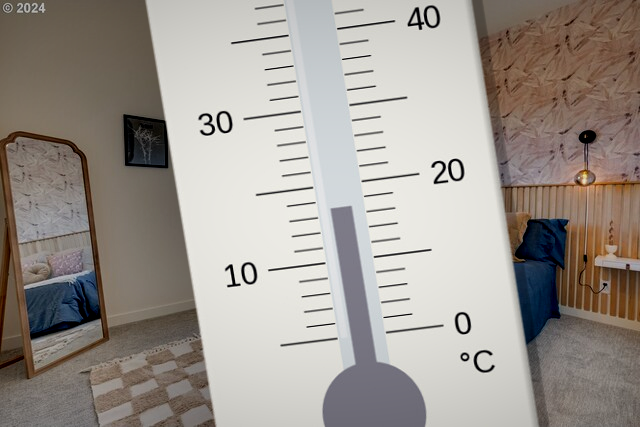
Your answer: 17; °C
